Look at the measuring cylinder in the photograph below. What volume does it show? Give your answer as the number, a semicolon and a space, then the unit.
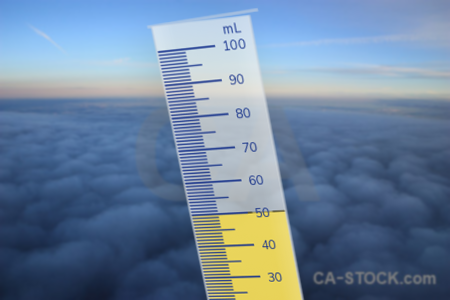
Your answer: 50; mL
